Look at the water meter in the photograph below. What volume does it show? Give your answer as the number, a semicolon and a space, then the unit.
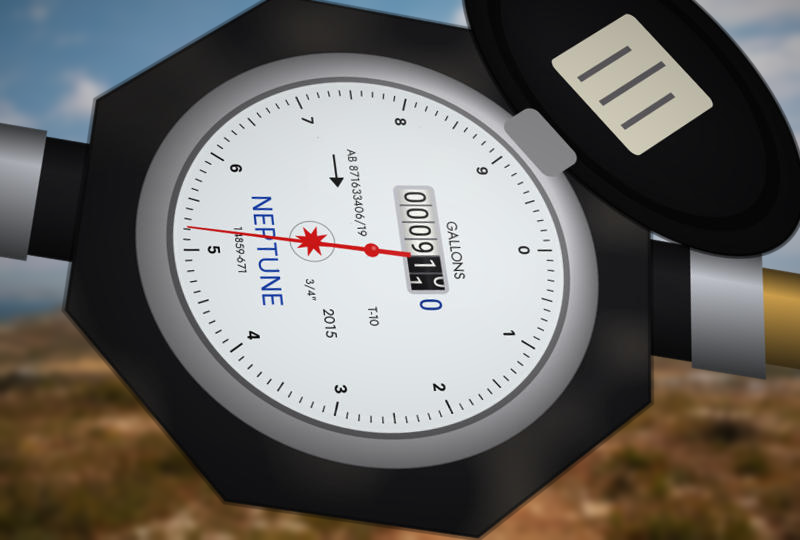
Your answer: 9105.2; gal
